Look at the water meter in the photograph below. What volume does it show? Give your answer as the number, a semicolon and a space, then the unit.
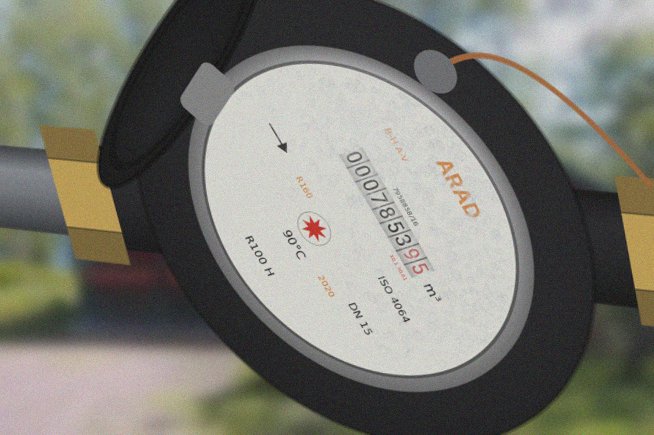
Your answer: 7853.95; m³
